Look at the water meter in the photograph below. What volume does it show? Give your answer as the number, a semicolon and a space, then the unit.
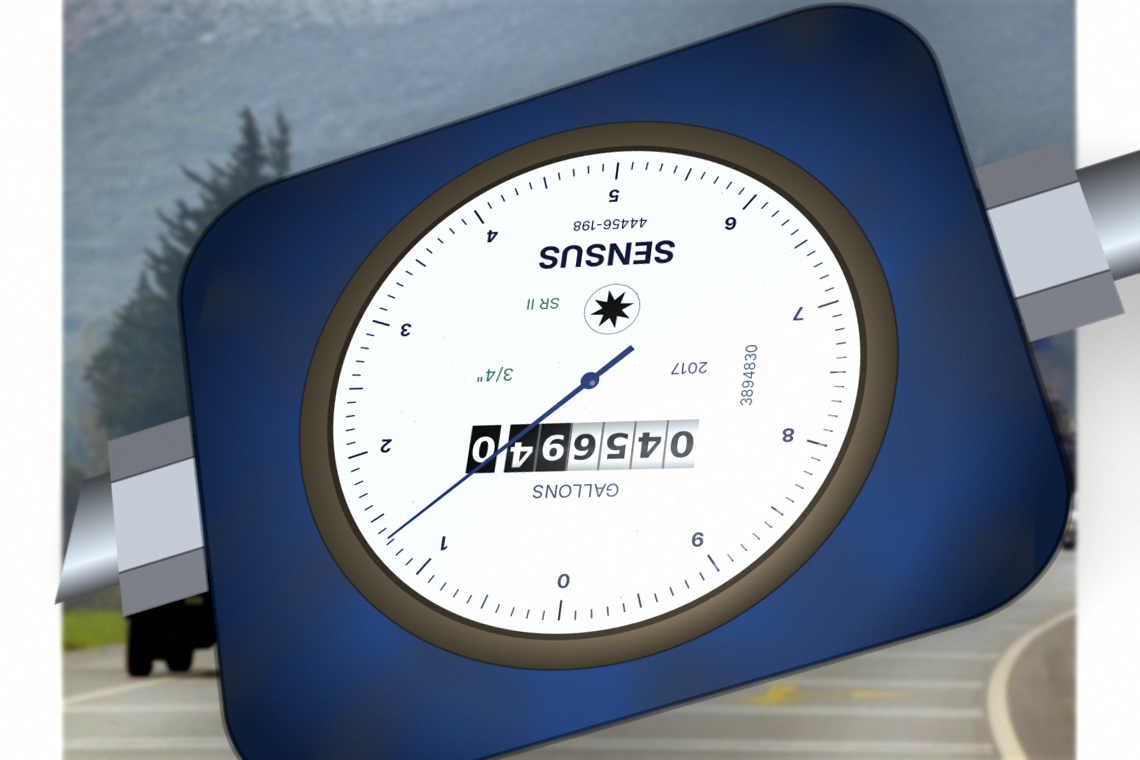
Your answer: 456941.3; gal
